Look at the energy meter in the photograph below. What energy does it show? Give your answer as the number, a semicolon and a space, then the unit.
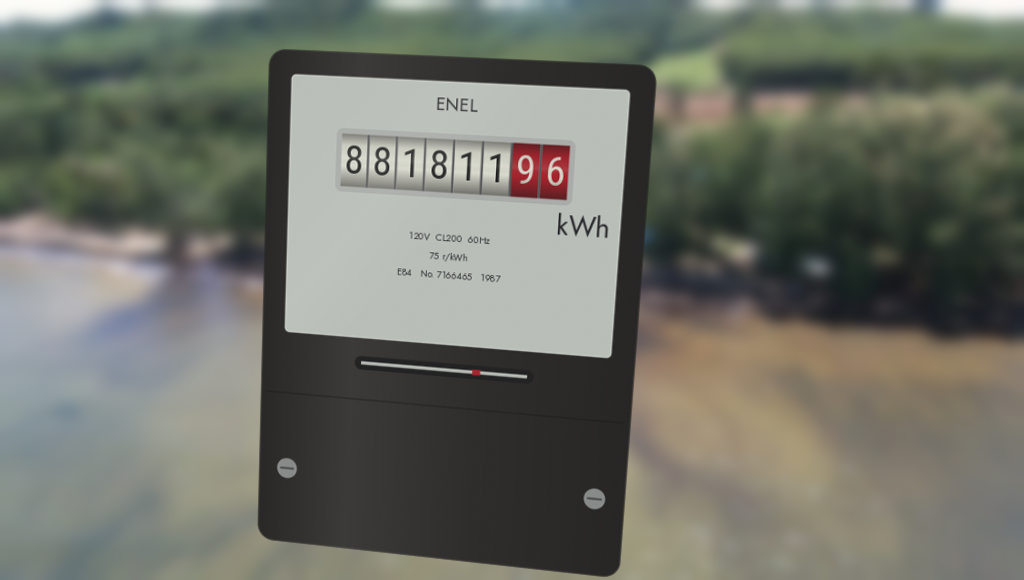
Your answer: 881811.96; kWh
